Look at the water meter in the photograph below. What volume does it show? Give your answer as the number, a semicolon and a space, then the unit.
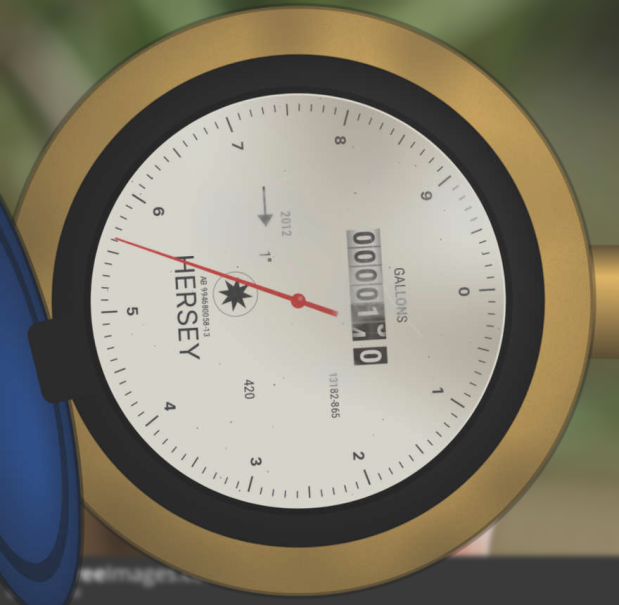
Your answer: 135.6; gal
